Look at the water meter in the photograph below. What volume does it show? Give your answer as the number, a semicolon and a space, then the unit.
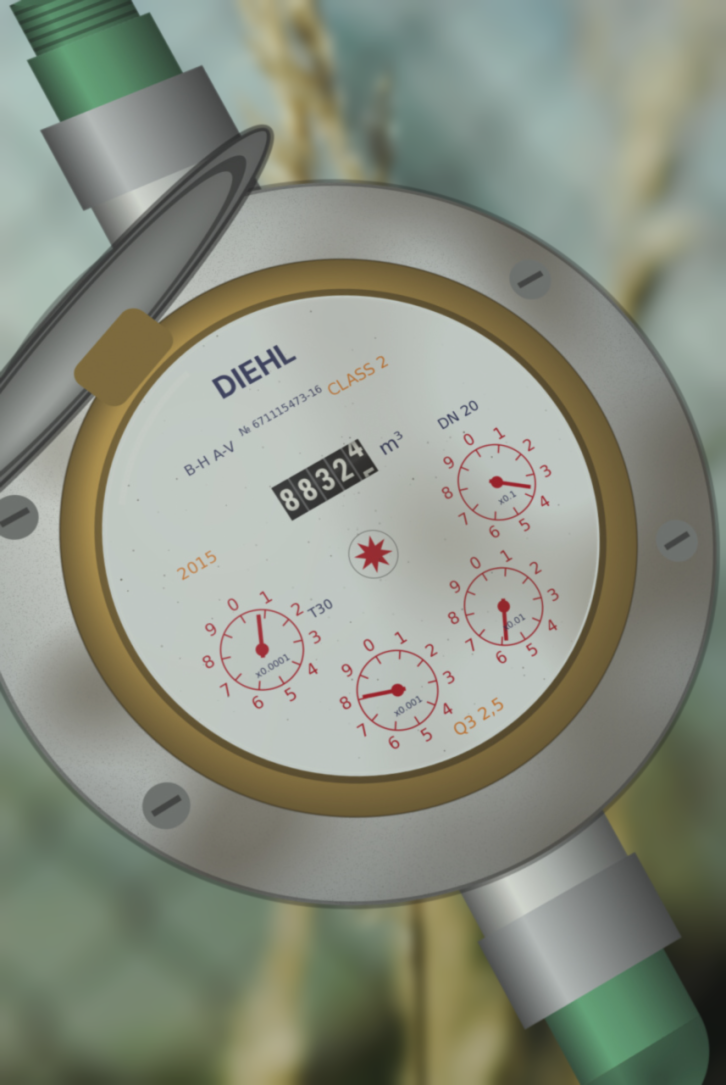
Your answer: 88324.3580; m³
